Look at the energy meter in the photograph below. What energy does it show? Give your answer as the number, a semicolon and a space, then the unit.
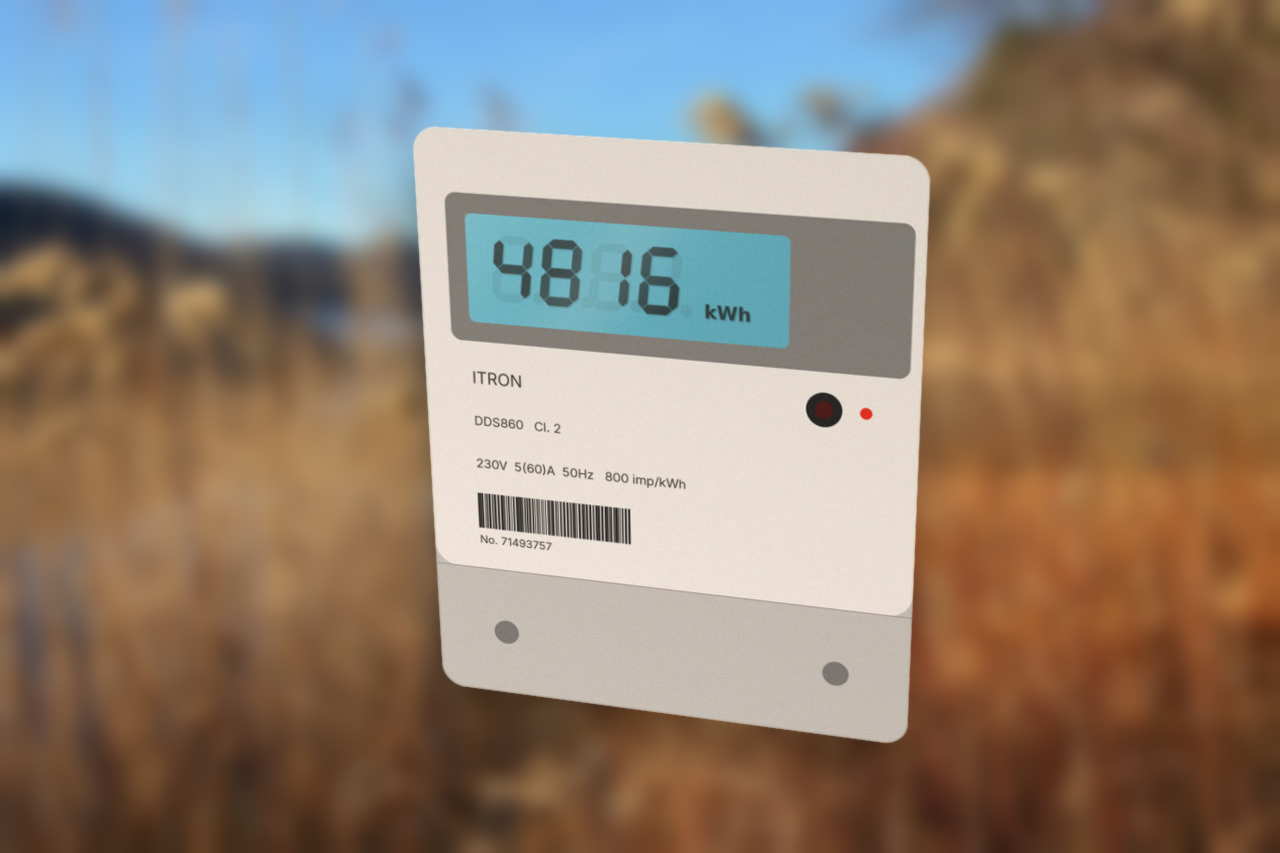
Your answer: 4816; kWh
